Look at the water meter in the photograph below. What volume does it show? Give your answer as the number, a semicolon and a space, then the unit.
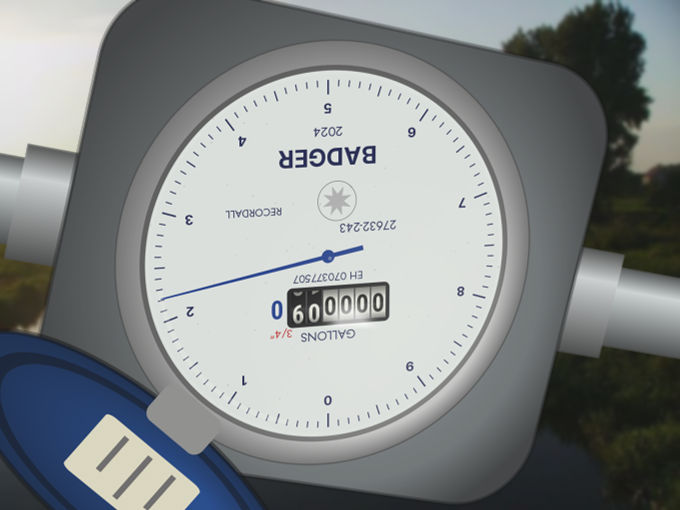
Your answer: 92.2; gal
